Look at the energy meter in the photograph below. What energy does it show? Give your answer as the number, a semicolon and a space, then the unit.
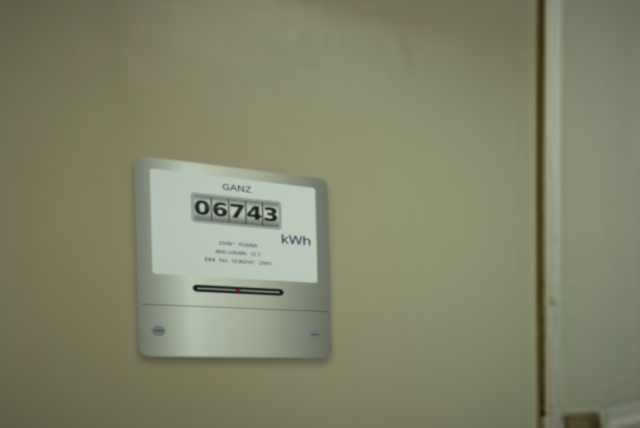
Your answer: 6743; kWh
